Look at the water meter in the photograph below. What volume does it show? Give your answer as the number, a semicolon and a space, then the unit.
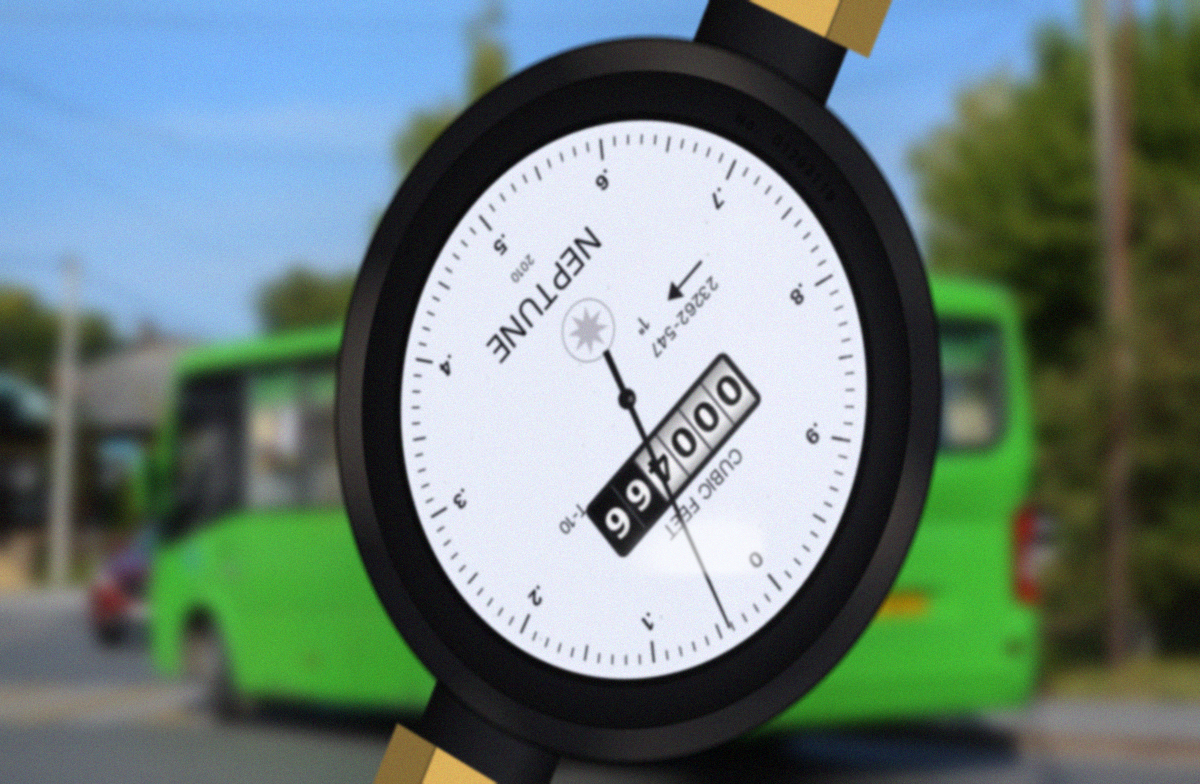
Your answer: 466.04; ft³
